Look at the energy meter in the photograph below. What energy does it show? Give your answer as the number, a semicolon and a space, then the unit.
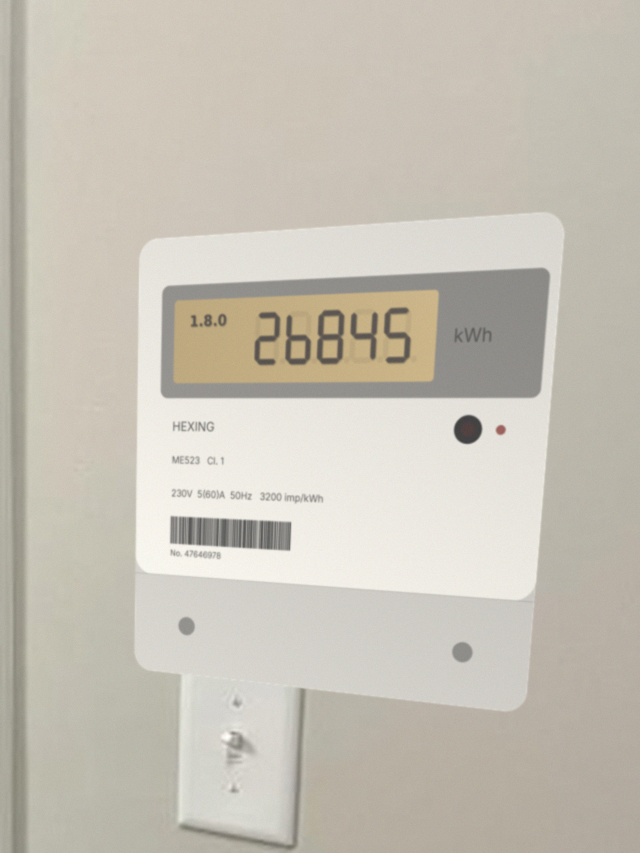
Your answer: 26845; kWh
